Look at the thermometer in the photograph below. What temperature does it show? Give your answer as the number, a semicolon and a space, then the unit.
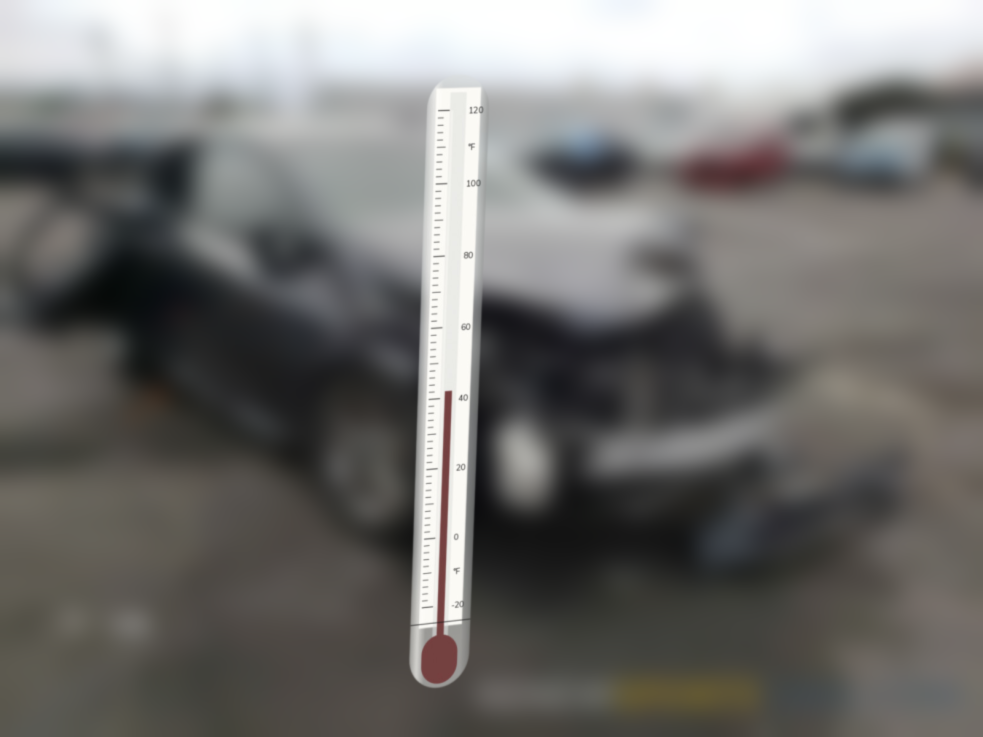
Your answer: 42; °F
